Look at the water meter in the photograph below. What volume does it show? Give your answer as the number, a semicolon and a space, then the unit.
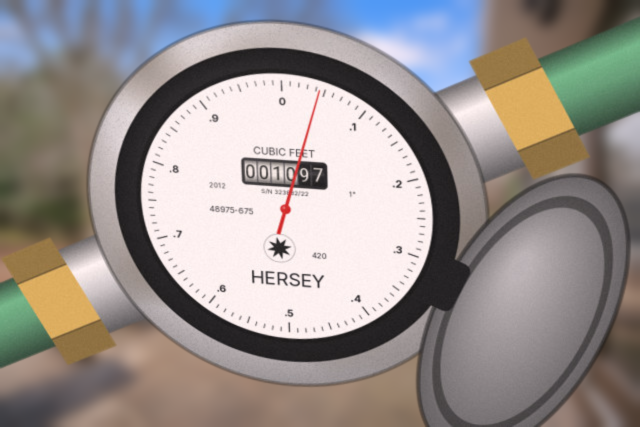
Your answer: 1097.04; ft³
